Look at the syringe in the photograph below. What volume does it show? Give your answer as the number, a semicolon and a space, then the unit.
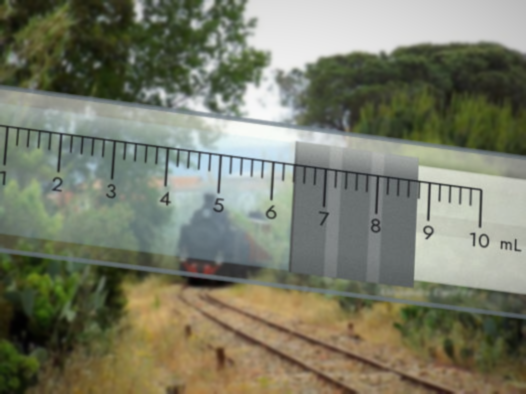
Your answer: 6.4; mL
